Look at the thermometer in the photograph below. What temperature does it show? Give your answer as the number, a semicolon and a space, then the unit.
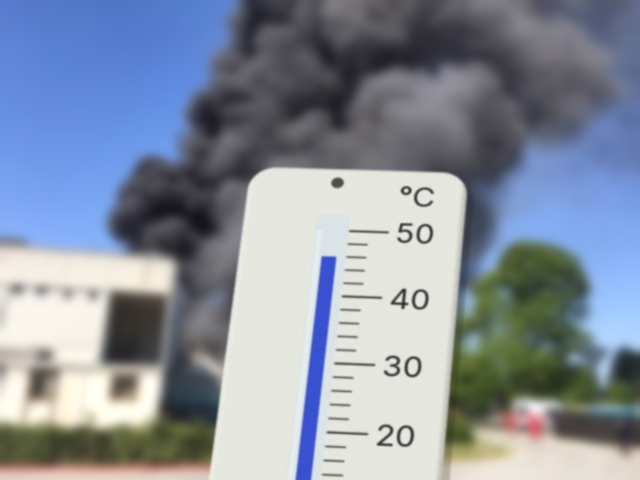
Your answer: 46; °C
